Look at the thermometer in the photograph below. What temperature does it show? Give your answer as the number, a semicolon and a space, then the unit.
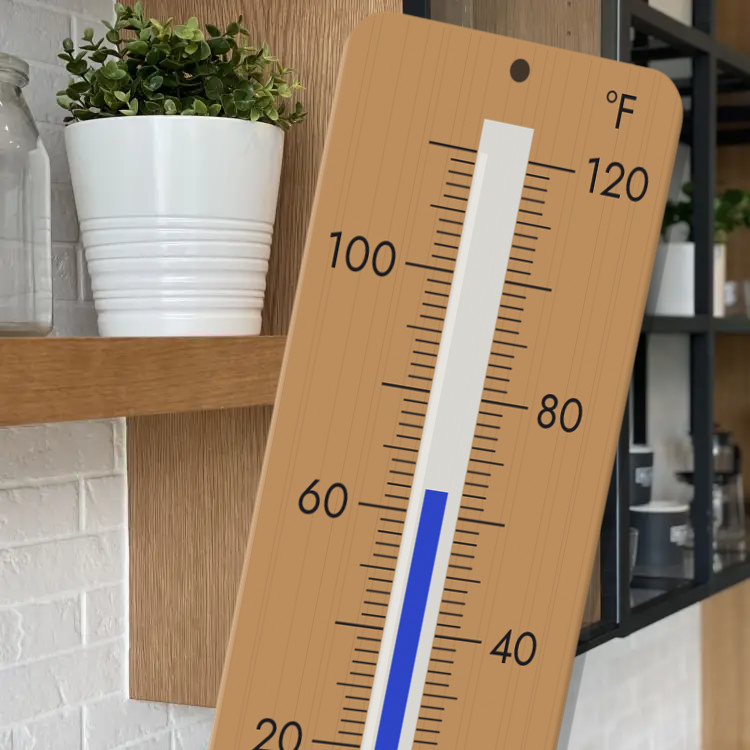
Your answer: 64; °F
